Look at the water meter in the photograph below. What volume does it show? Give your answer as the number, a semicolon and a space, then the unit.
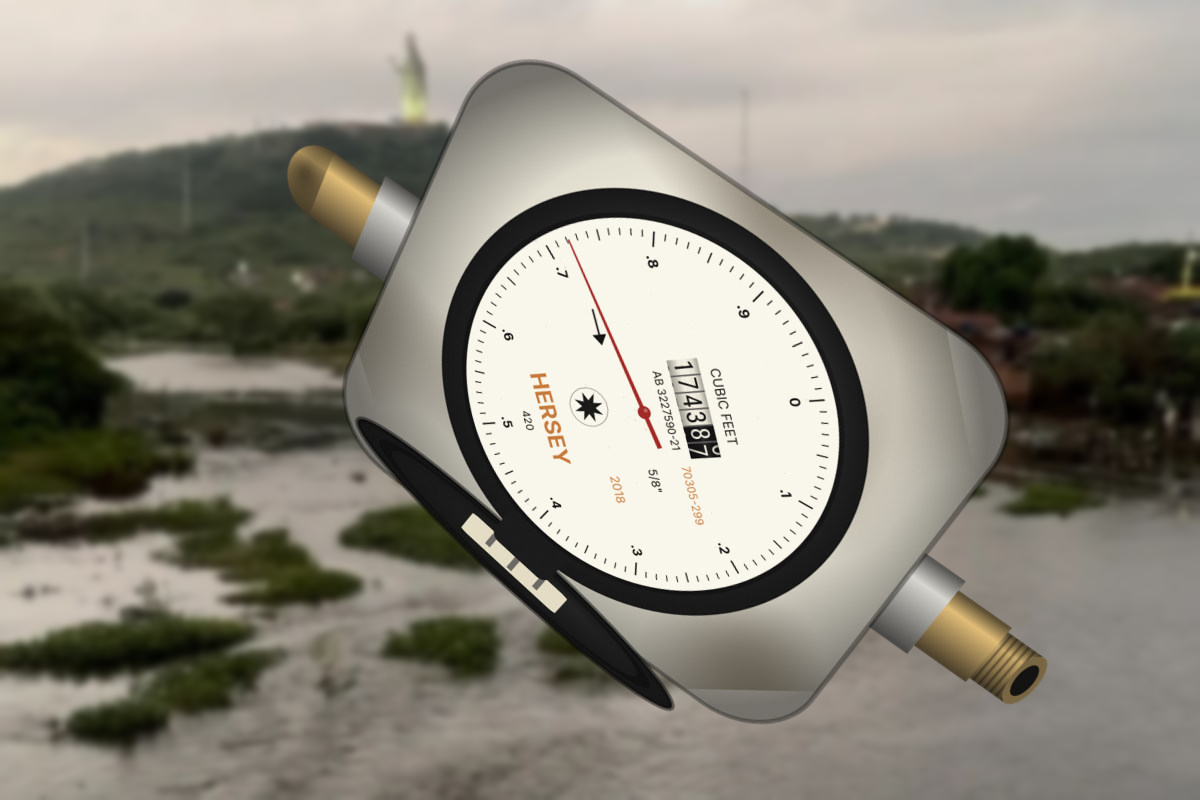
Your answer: 174386.72; ft³
